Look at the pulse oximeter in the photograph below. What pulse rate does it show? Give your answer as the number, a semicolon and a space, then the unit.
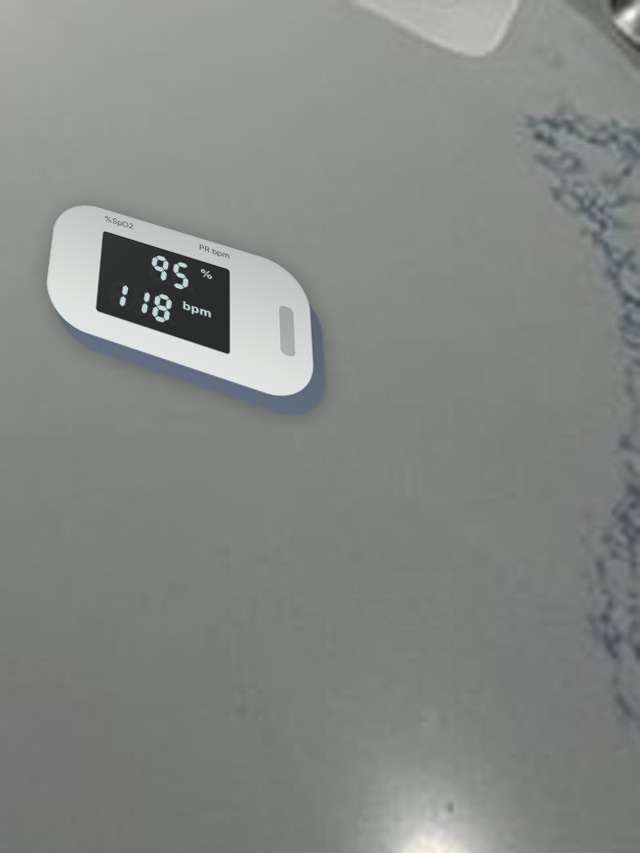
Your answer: 118; bpm
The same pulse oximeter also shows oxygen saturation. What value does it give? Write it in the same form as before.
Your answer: 95; %
